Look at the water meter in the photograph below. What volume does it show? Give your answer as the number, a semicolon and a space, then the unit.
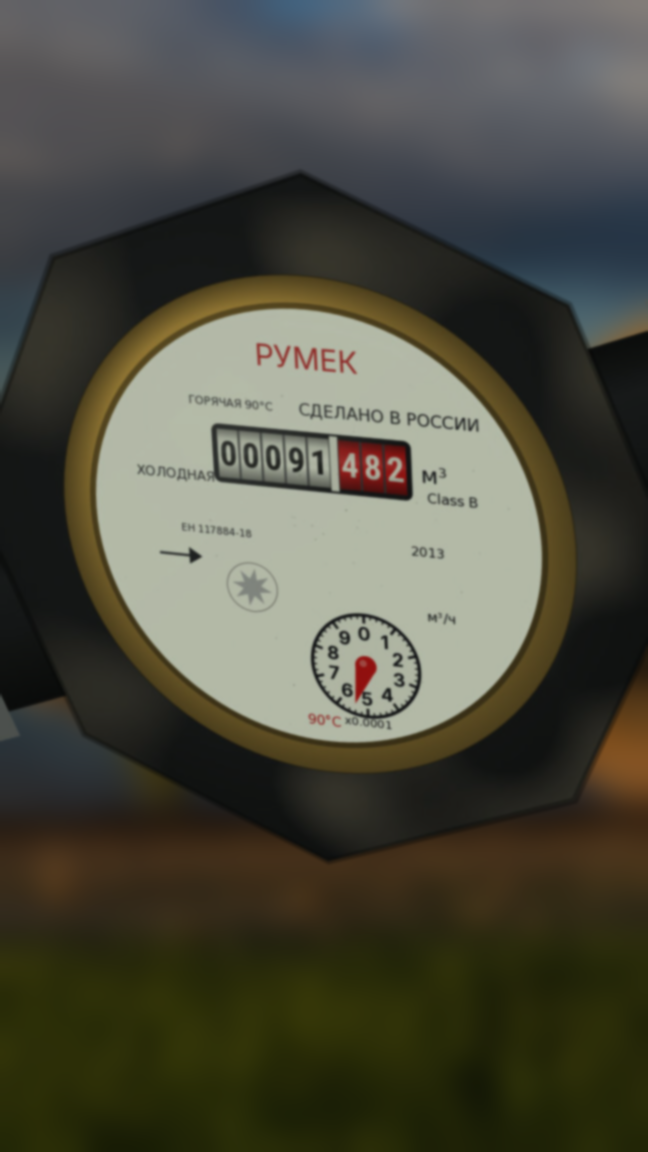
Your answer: 91.4825; m³
